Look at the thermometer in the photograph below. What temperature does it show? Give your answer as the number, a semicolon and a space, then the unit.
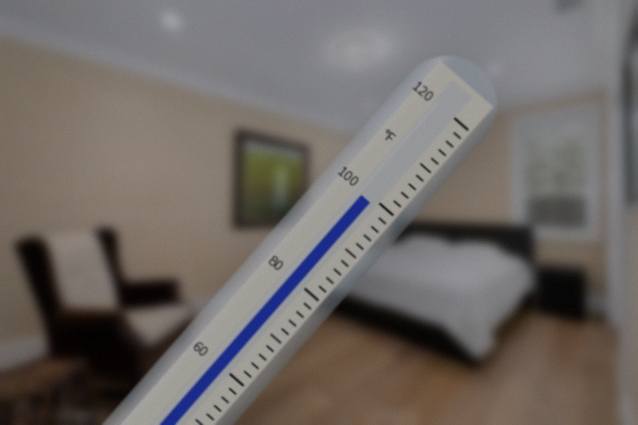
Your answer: 99; °F
